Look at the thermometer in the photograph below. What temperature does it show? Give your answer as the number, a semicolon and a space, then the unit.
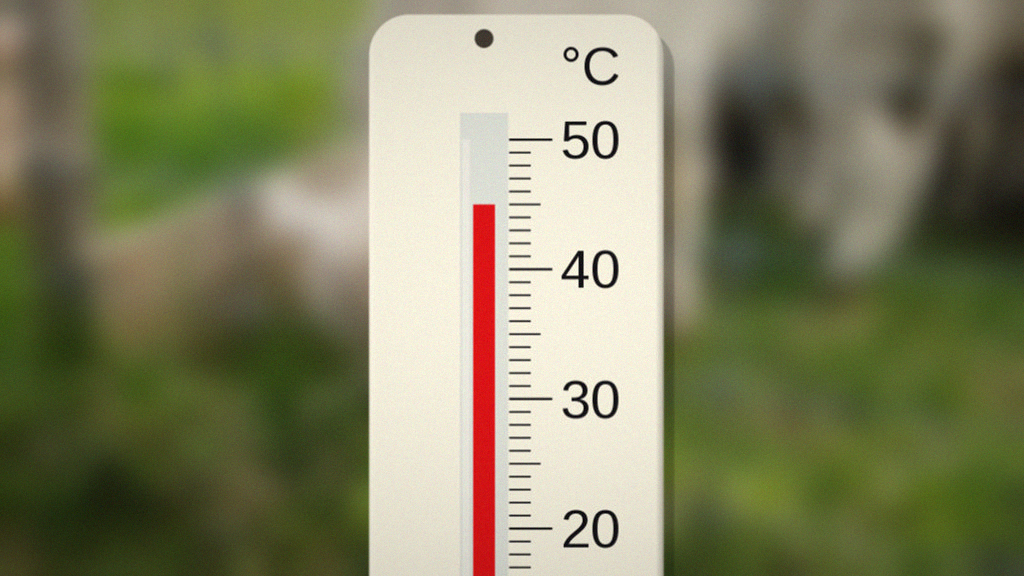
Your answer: 45; °C
